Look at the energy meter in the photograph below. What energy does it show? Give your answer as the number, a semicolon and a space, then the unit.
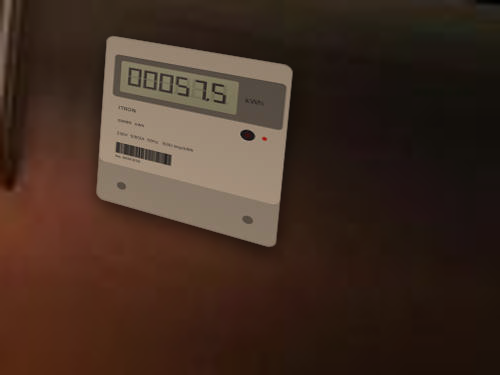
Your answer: 57.5; kWh
